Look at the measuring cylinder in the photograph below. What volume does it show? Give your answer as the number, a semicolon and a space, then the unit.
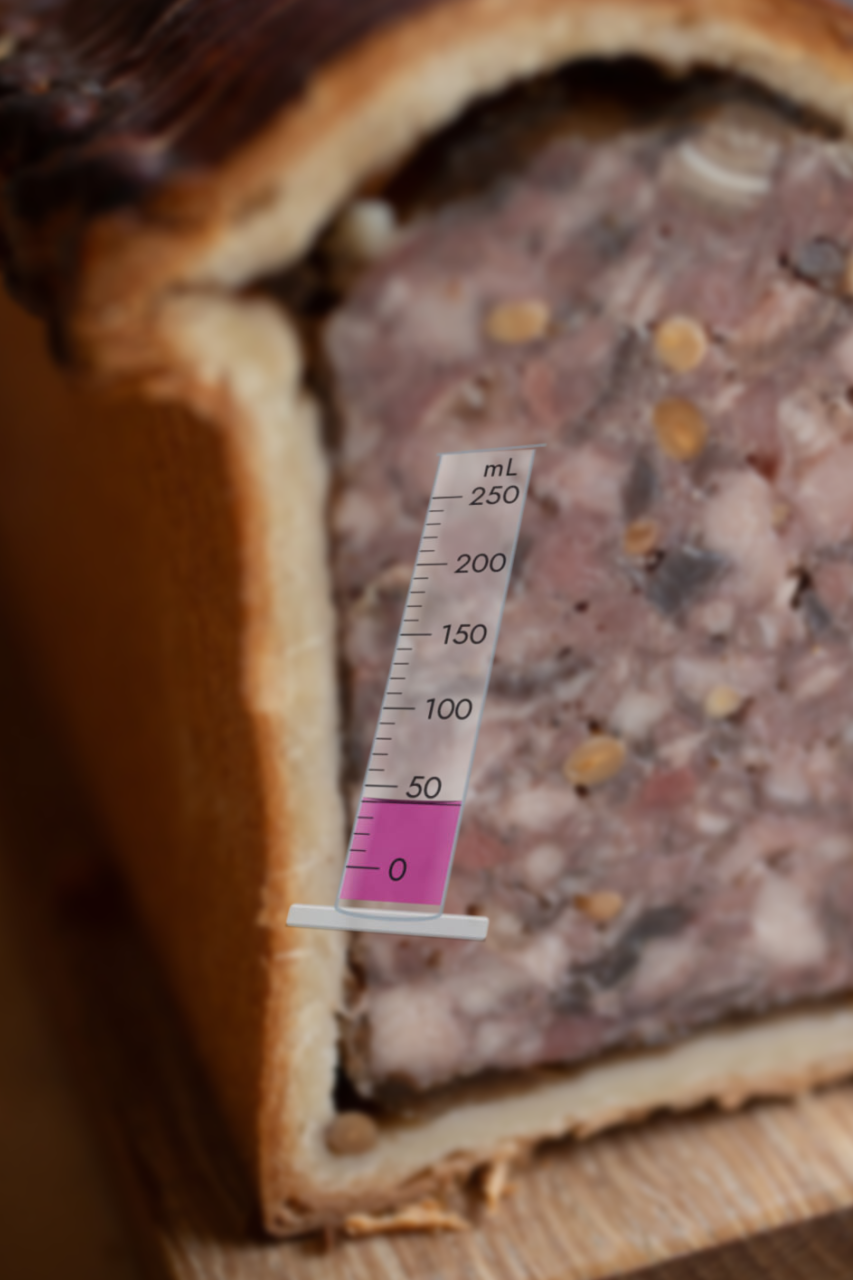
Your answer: 40; mL
